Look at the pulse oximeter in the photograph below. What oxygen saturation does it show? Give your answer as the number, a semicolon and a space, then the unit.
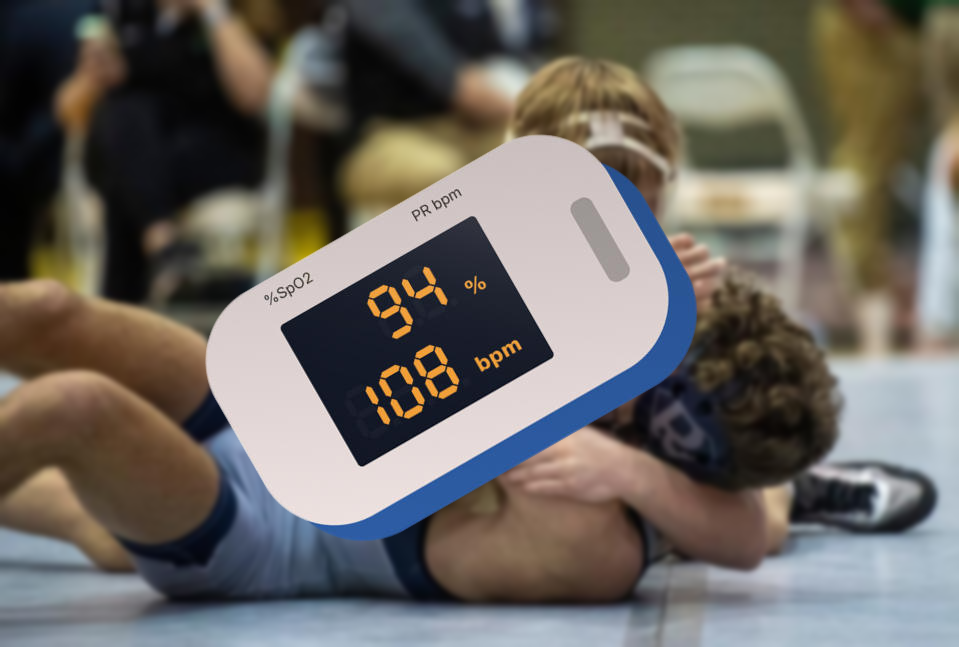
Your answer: 94; %
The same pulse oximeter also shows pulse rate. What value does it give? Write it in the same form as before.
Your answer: 108; bpm
